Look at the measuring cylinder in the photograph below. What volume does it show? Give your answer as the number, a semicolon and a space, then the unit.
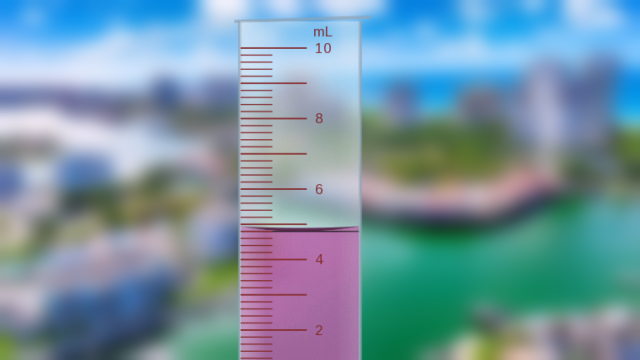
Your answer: 4.8; mL
